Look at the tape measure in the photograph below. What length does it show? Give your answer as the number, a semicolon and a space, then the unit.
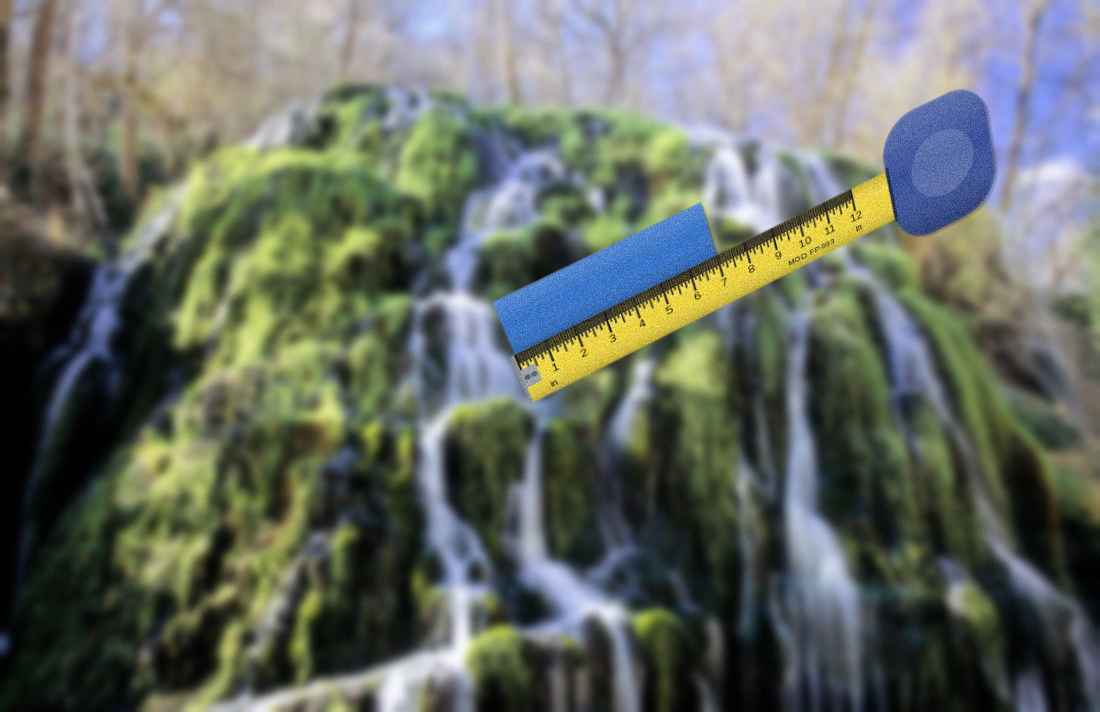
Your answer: 7; in
